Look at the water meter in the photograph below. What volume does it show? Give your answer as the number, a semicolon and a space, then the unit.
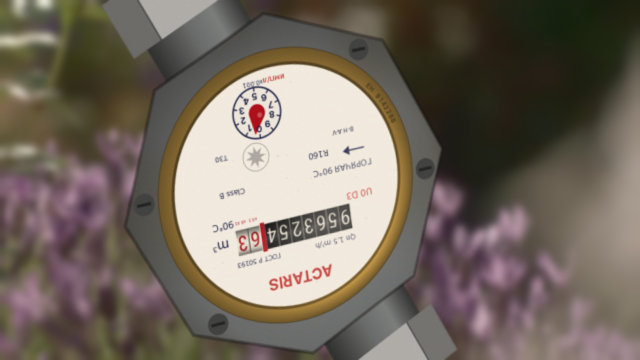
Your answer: 9563254.630; m³
